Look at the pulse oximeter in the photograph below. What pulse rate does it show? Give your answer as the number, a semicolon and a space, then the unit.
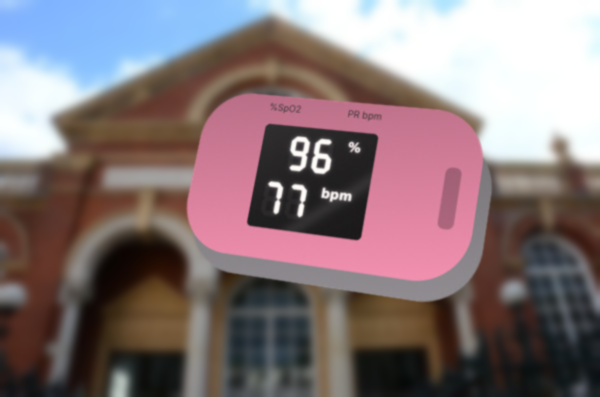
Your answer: 77; bpm
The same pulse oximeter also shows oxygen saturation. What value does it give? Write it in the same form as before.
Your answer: 96; %
